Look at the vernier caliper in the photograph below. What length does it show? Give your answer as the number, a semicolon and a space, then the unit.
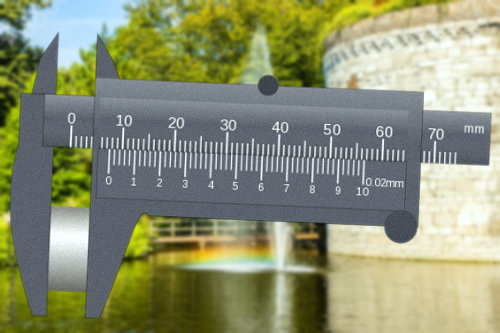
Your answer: 7.5; mm
